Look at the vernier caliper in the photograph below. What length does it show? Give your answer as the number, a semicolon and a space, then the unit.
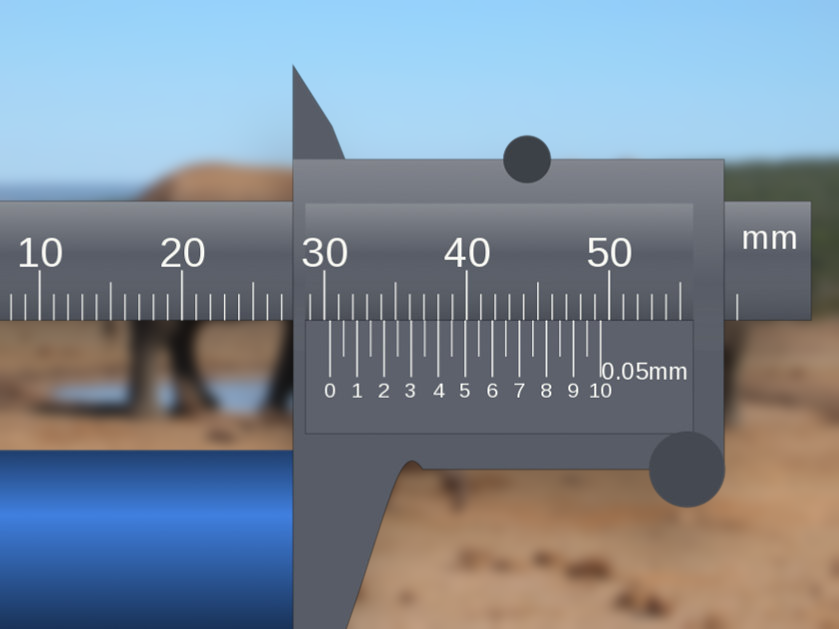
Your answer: 30.4; mm
